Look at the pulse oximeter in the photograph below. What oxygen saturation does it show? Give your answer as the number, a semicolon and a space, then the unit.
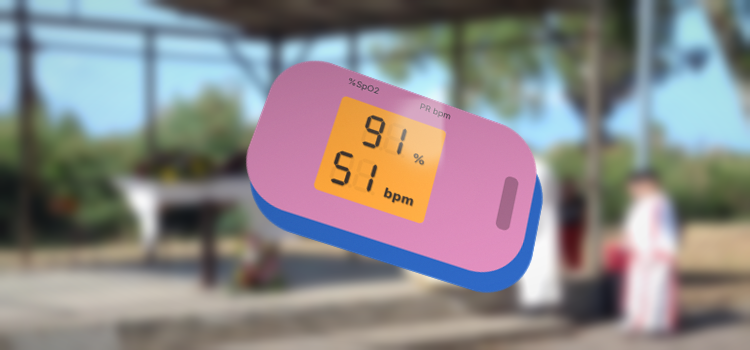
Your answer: 91; %
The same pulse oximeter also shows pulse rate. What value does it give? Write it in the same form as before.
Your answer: 51; bpm
